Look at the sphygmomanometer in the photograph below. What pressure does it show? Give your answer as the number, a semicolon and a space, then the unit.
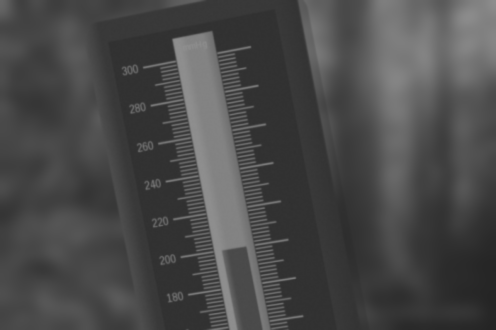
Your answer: 200; mmHg
